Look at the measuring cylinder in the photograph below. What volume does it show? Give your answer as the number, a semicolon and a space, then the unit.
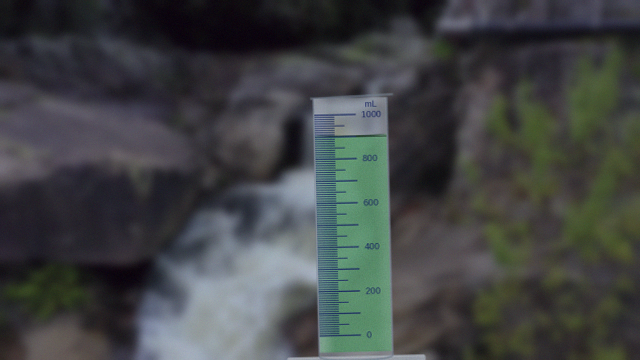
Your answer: 900; mL
